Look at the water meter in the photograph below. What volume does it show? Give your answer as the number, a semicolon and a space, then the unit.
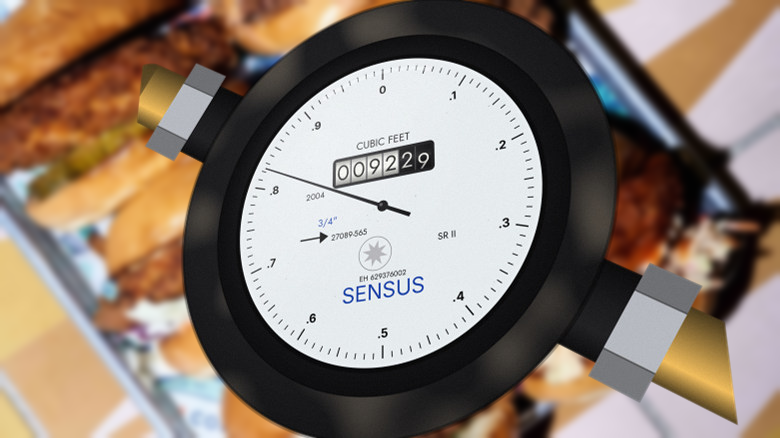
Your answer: 9228.82; ft³
